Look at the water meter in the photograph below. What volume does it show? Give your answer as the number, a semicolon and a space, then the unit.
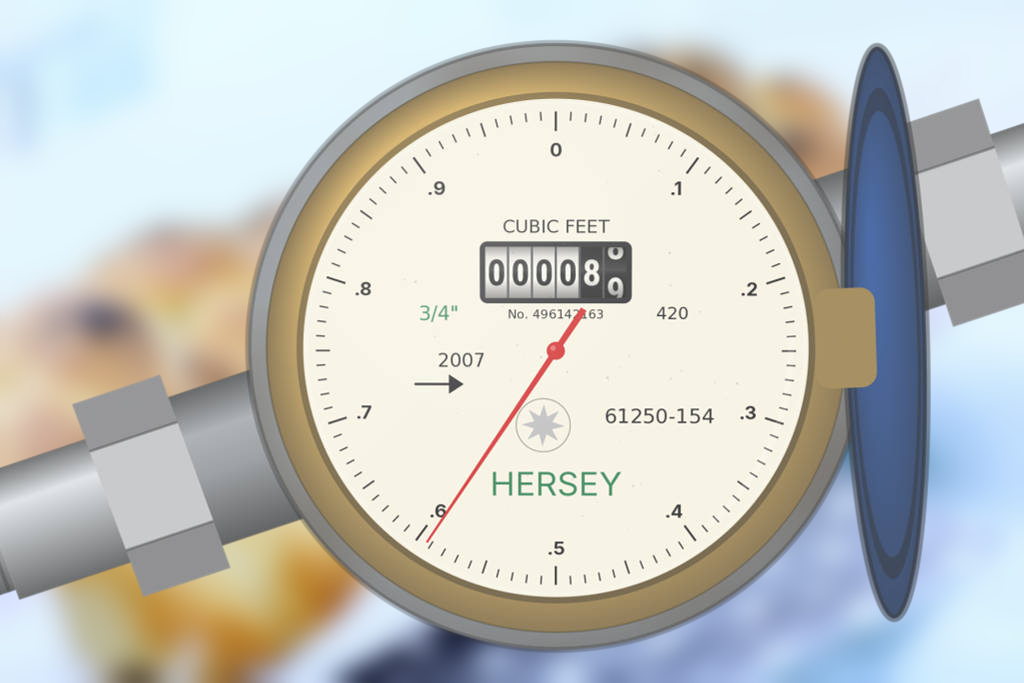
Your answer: 88.59; ft³
